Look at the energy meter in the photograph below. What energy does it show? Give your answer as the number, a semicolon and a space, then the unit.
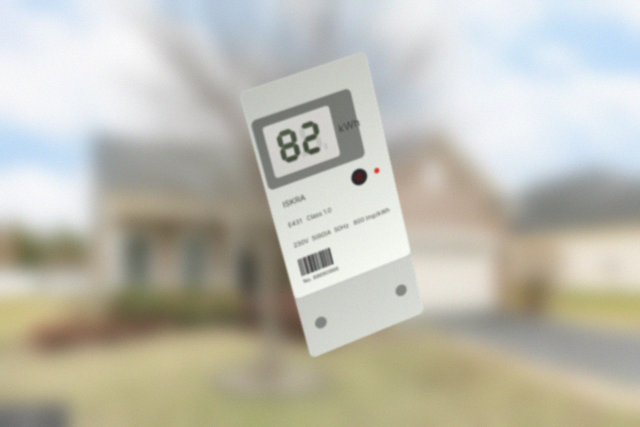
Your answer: 82; kWh
